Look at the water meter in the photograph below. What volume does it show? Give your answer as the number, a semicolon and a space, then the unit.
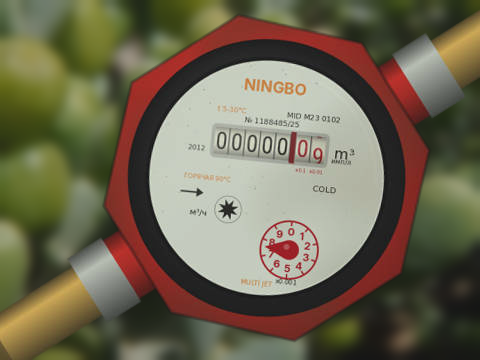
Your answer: 0.087; m³
